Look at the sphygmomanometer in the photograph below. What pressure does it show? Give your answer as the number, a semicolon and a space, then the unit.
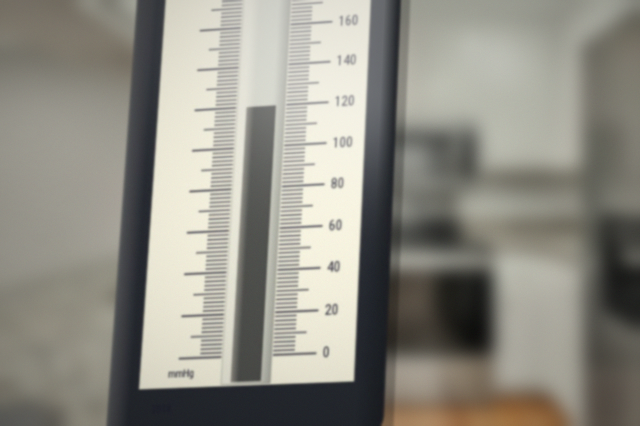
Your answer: 120; mmHg
